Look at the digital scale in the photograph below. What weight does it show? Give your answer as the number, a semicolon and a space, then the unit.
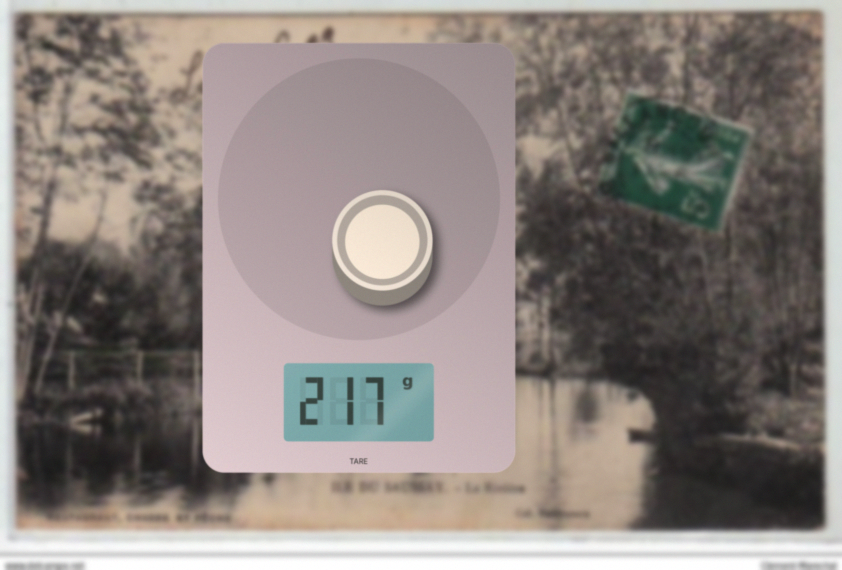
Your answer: 217; g
